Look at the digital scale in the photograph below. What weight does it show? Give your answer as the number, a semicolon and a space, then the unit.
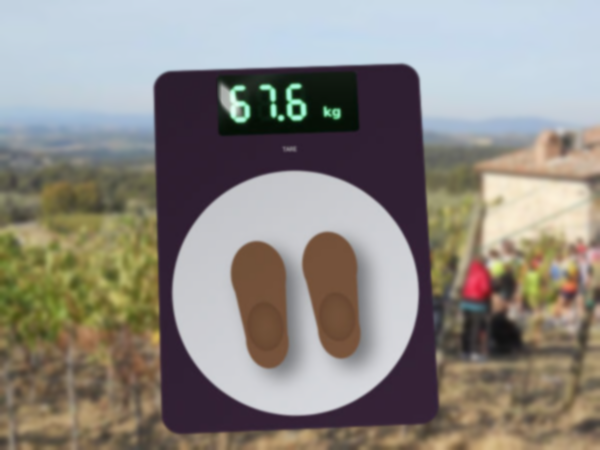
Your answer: 67.6; kg
